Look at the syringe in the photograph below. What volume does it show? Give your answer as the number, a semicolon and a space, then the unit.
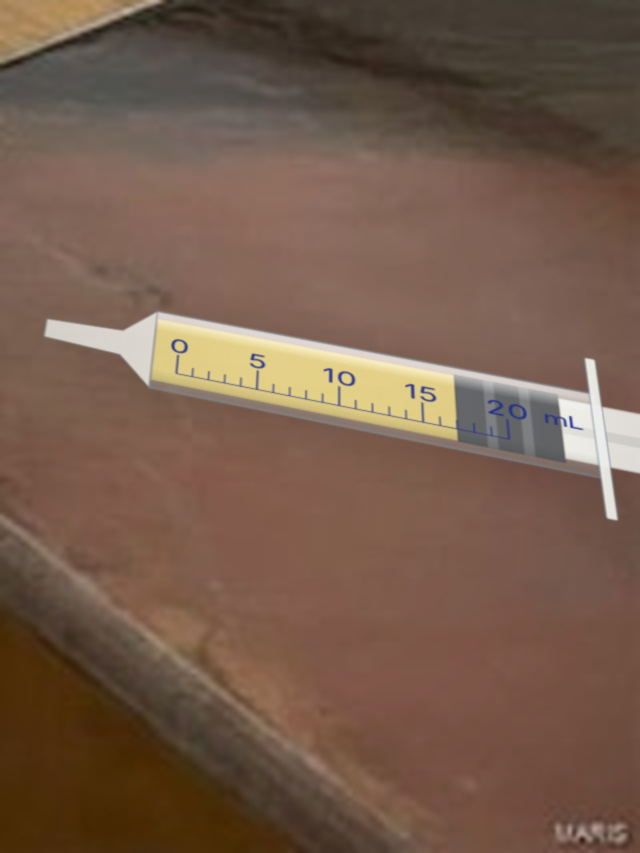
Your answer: 17; mL
